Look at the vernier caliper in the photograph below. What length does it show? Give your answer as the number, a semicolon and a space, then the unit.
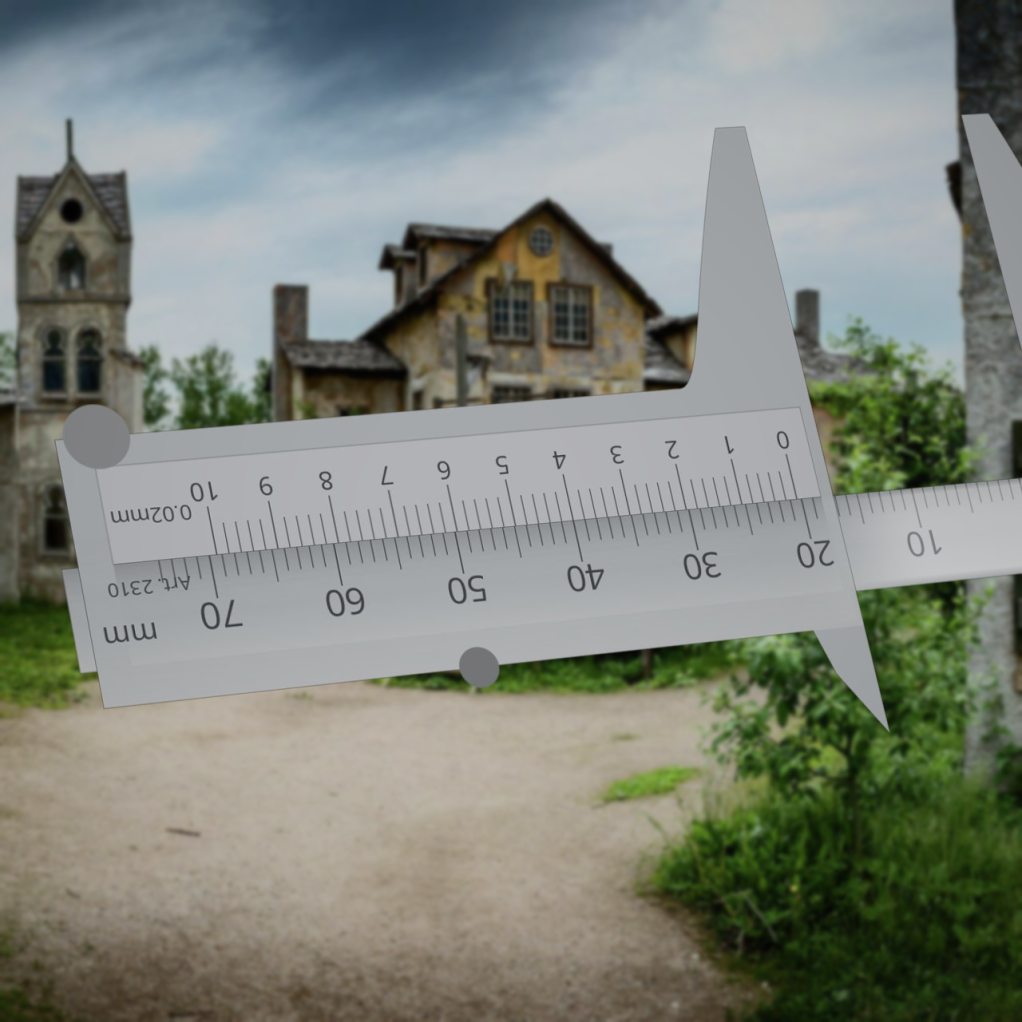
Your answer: 20.4; mm
